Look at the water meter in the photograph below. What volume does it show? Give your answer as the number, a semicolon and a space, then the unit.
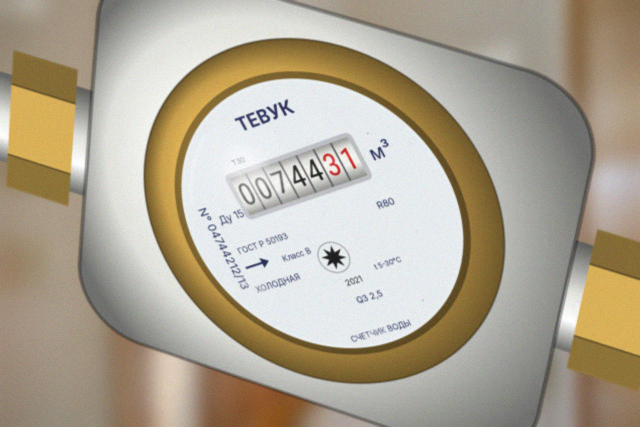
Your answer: 744.31; m³
